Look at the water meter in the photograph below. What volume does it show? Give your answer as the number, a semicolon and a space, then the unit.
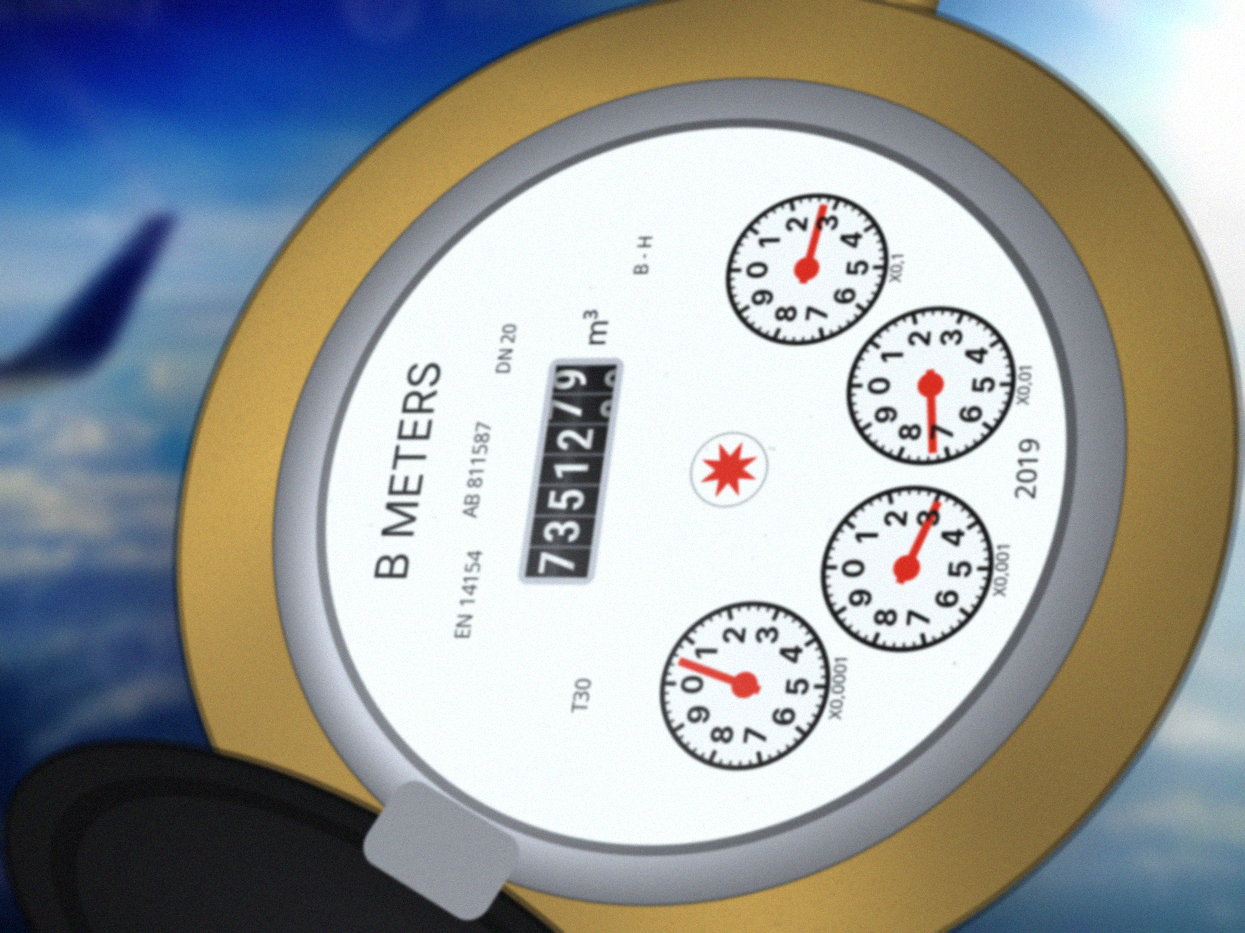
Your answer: 7351279.2730; m³
